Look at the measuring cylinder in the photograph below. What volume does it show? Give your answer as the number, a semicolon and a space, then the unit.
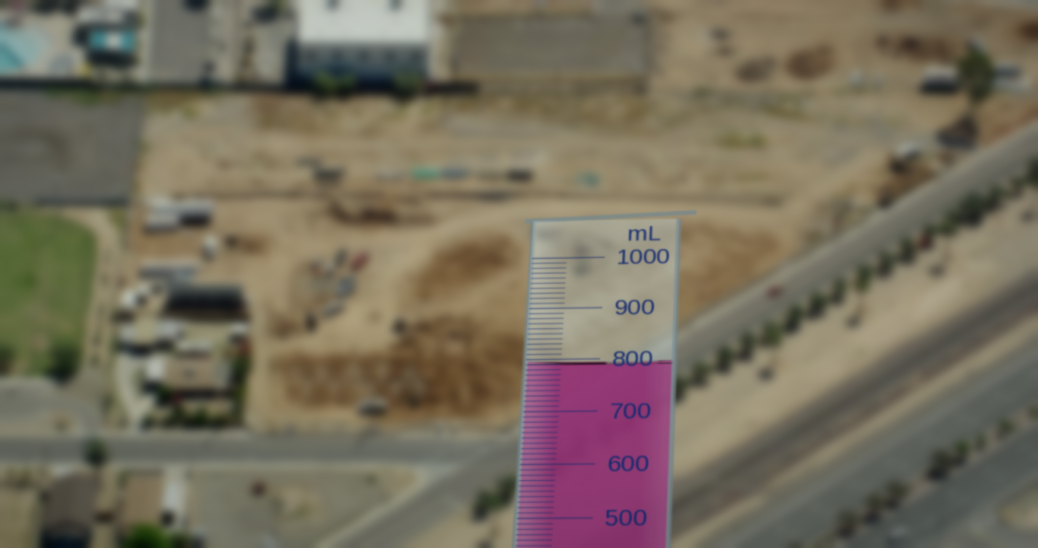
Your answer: 790; mL
